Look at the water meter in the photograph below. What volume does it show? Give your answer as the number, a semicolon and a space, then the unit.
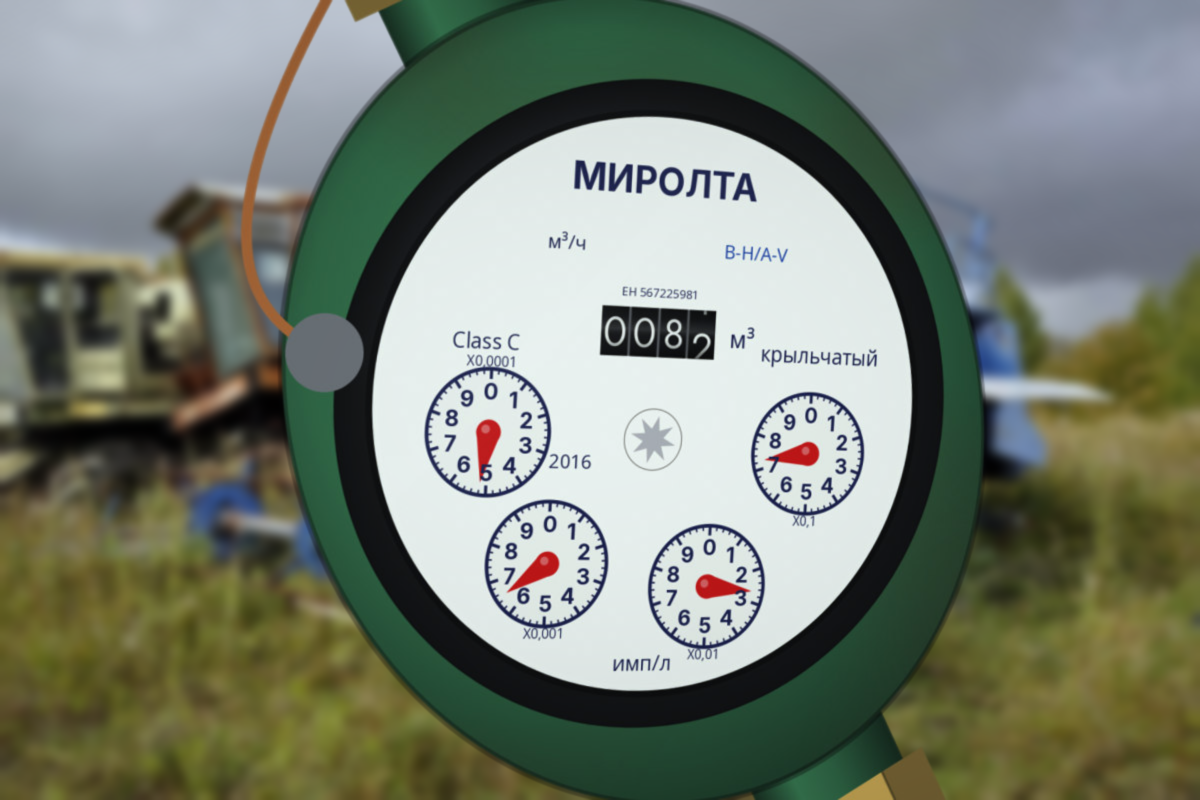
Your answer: 81.7265; m³
